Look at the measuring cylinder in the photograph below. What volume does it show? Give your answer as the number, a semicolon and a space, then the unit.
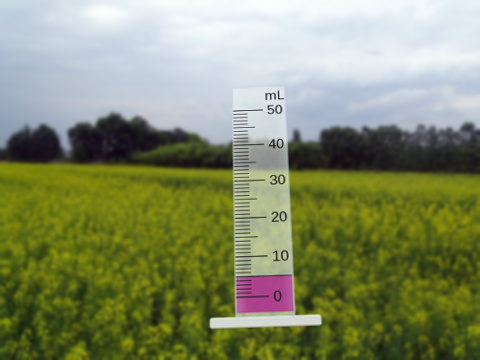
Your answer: 5; mL
